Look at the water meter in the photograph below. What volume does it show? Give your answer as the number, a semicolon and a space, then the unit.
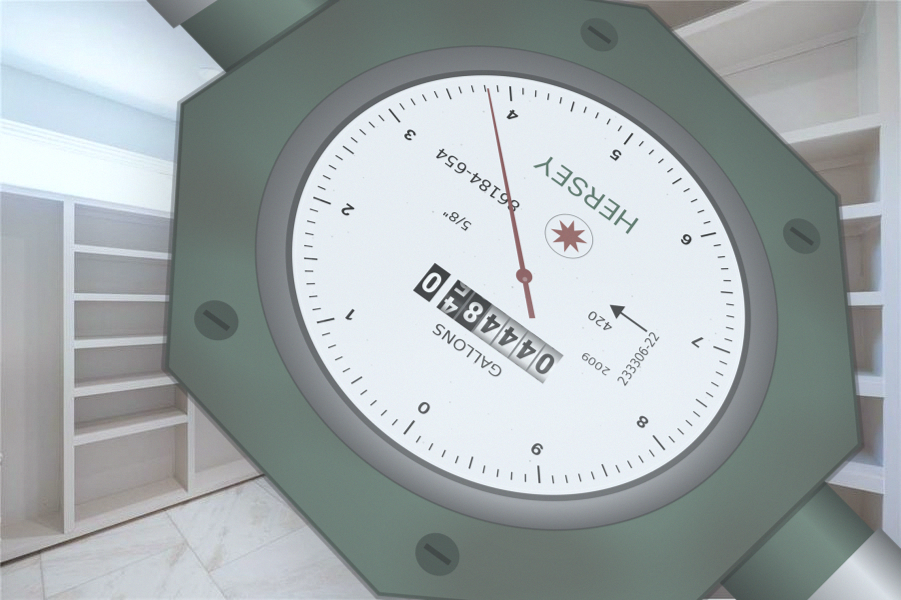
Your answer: 444843.8; gal
